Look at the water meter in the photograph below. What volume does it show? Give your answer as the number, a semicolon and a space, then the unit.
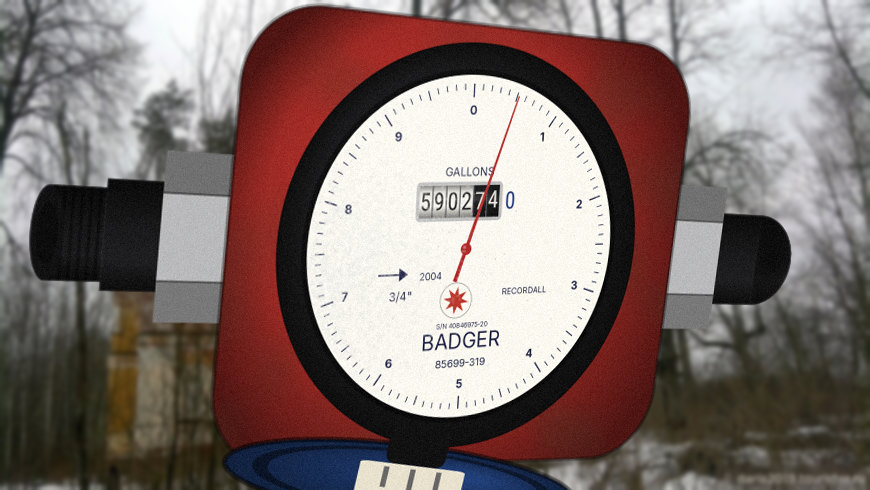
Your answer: 5902740.5; gal
